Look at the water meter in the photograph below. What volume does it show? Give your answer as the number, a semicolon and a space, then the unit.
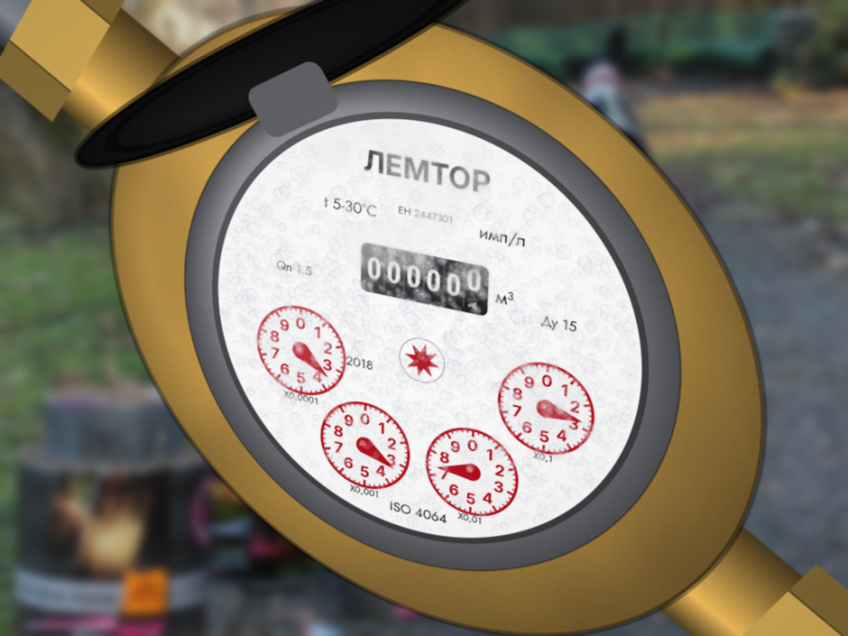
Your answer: 0.2733; m³
